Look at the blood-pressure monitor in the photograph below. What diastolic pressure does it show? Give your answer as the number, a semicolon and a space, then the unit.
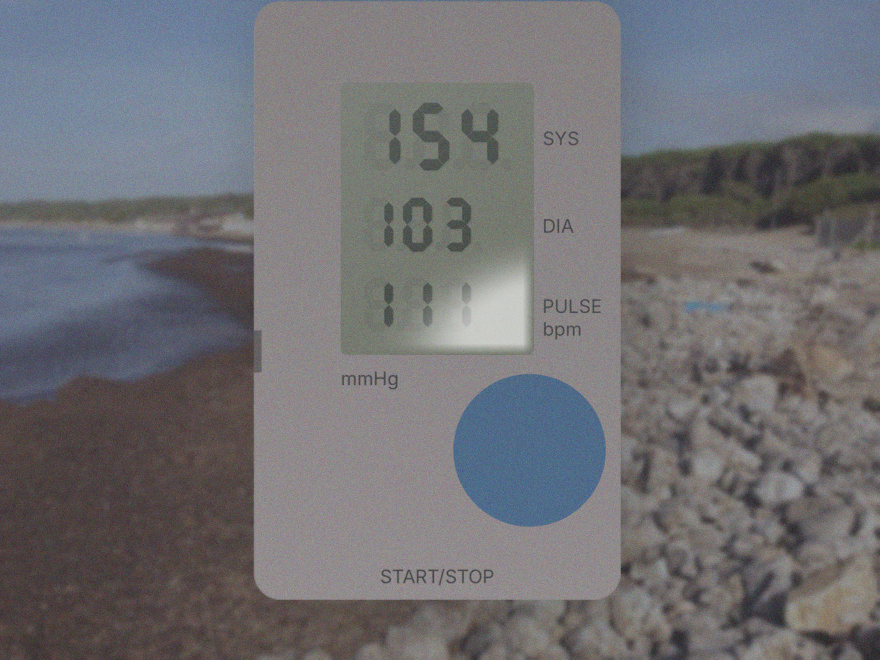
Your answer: 103; mmHg
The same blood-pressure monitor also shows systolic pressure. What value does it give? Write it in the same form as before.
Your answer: 154; mmHg
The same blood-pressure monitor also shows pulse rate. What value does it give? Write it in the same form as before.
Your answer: 111; bpm
